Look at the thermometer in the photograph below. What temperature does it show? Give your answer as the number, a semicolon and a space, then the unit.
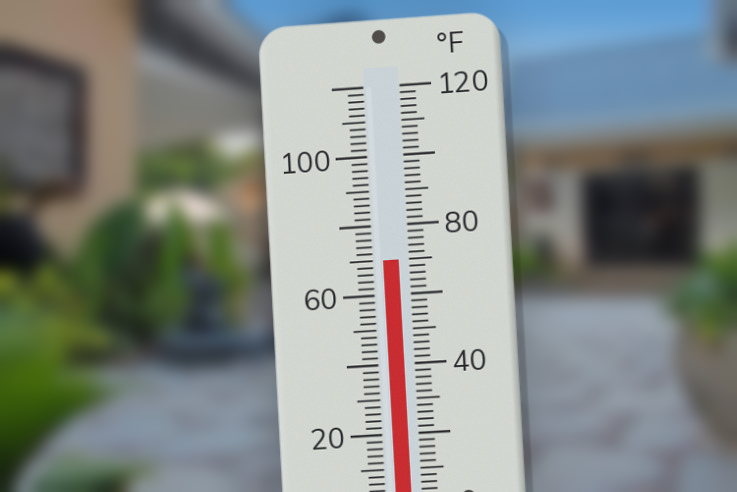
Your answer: 70; °F
